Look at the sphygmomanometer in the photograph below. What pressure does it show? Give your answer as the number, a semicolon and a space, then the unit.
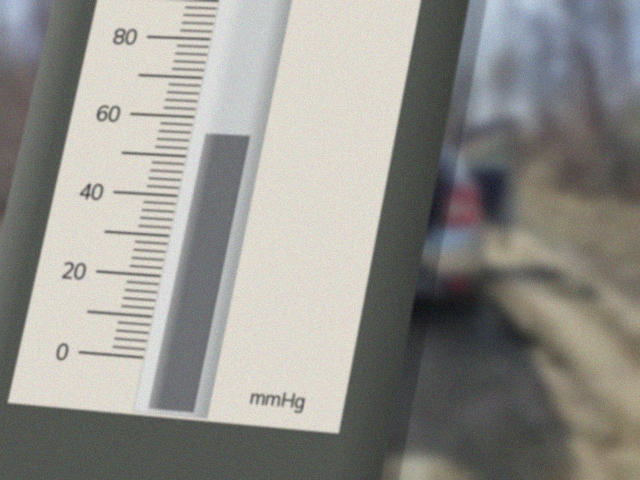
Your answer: 56; mmHg
